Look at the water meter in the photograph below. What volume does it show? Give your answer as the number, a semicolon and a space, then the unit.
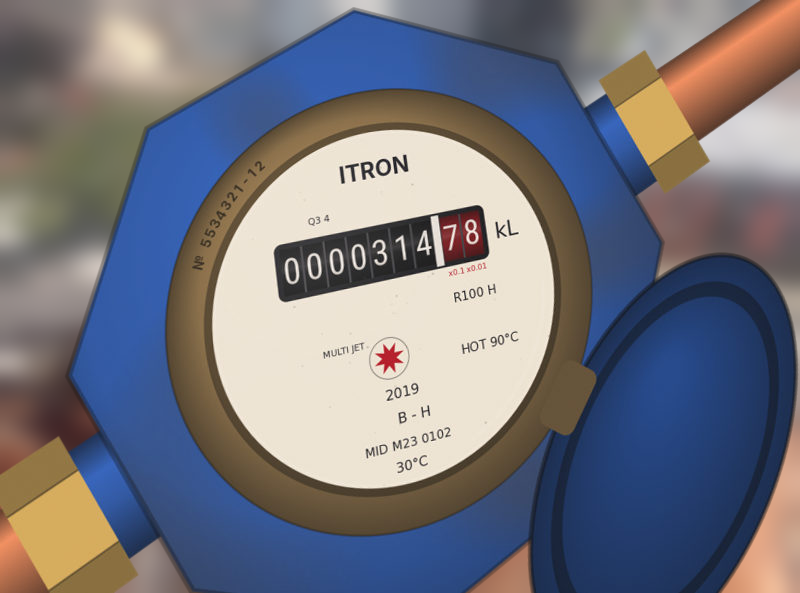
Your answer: 314.78; kL
